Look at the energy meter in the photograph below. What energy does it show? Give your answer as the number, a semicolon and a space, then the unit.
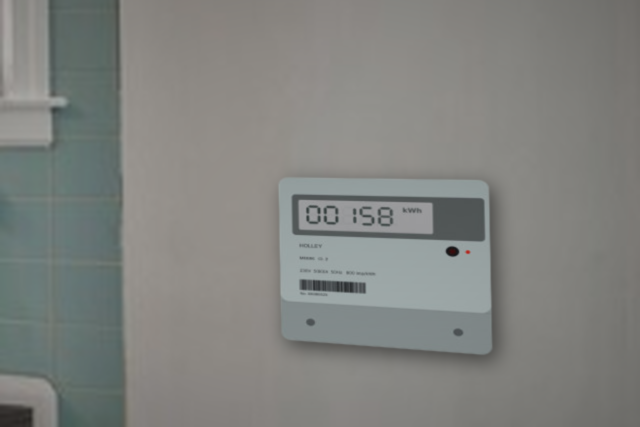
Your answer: 158; kWh
